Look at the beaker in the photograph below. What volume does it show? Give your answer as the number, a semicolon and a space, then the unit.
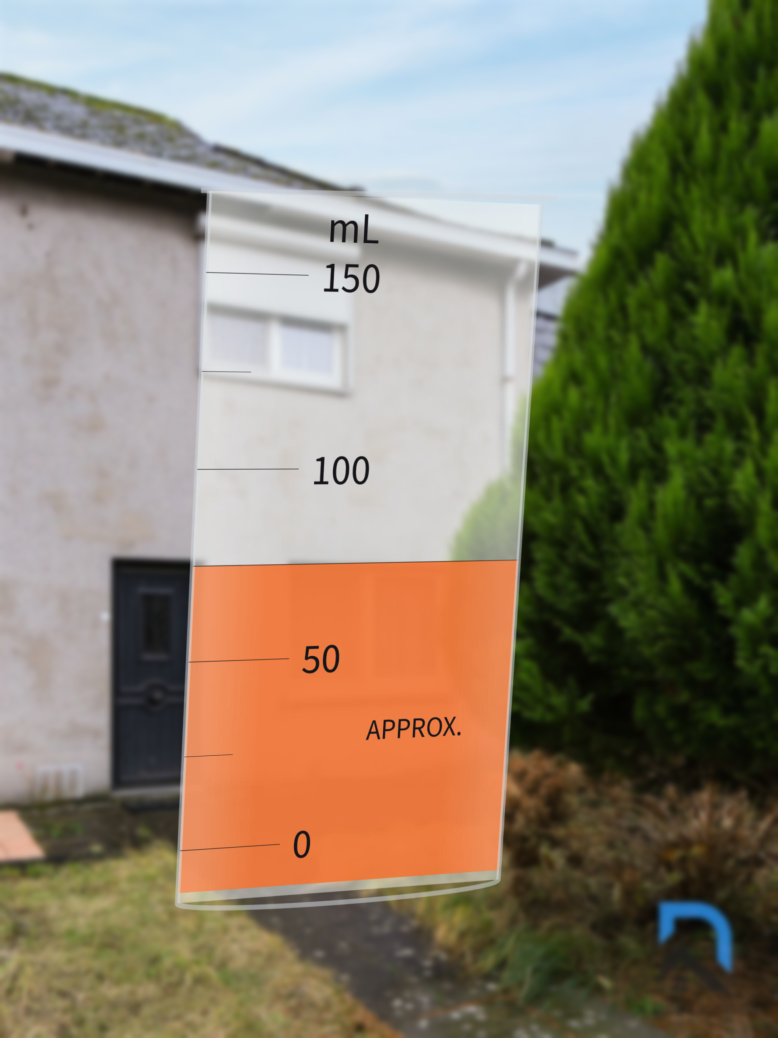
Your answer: 75; mL
